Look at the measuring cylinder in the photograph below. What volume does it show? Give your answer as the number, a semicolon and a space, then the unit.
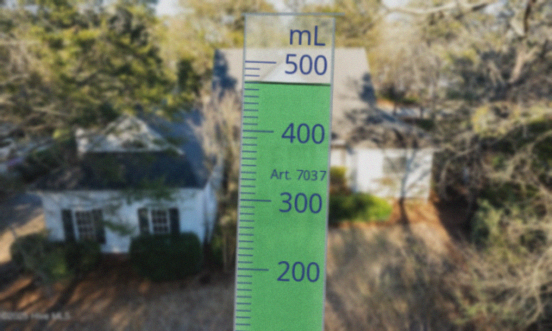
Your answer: 470; mL
